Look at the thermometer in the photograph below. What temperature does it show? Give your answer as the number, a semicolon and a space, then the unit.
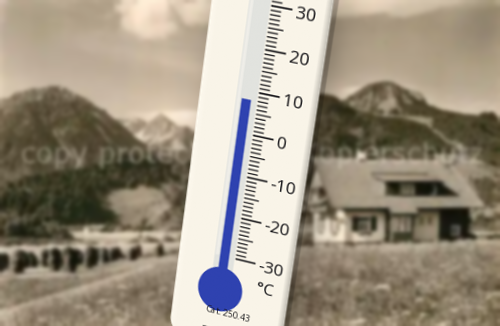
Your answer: 8; °C
